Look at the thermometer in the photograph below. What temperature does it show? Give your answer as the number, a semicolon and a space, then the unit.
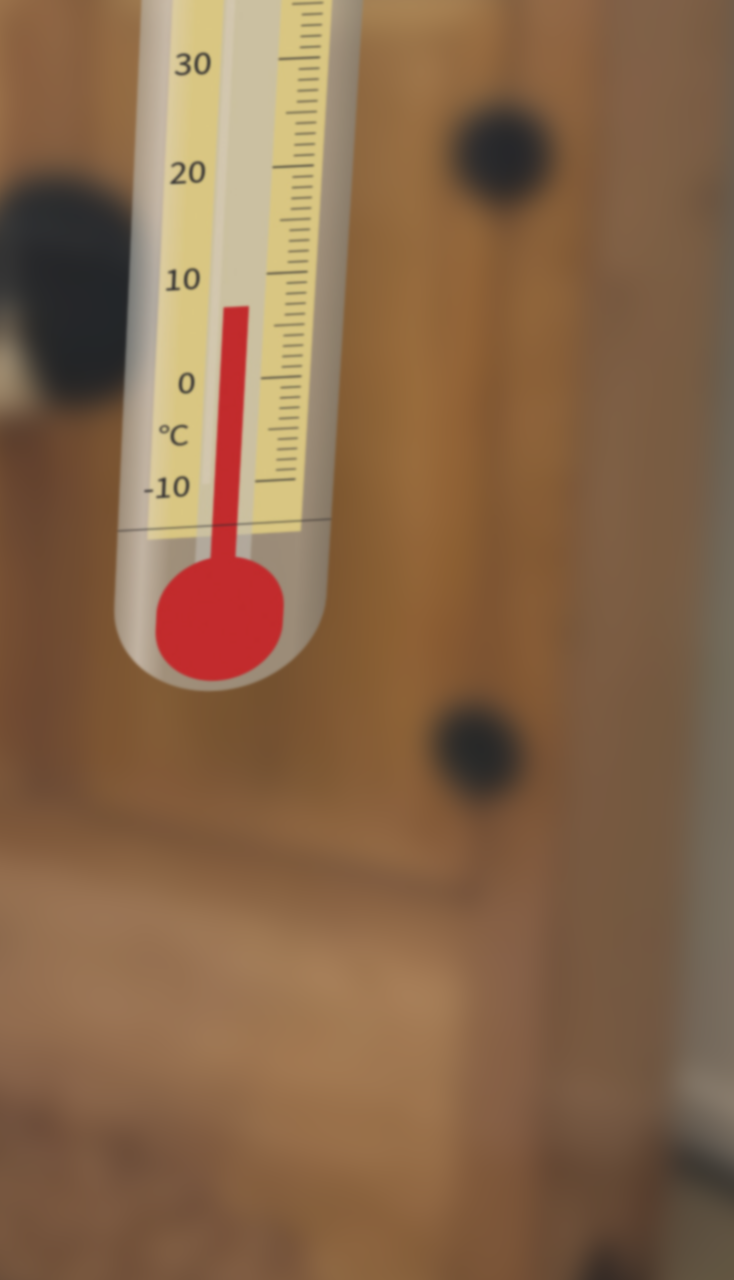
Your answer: 7; °C
